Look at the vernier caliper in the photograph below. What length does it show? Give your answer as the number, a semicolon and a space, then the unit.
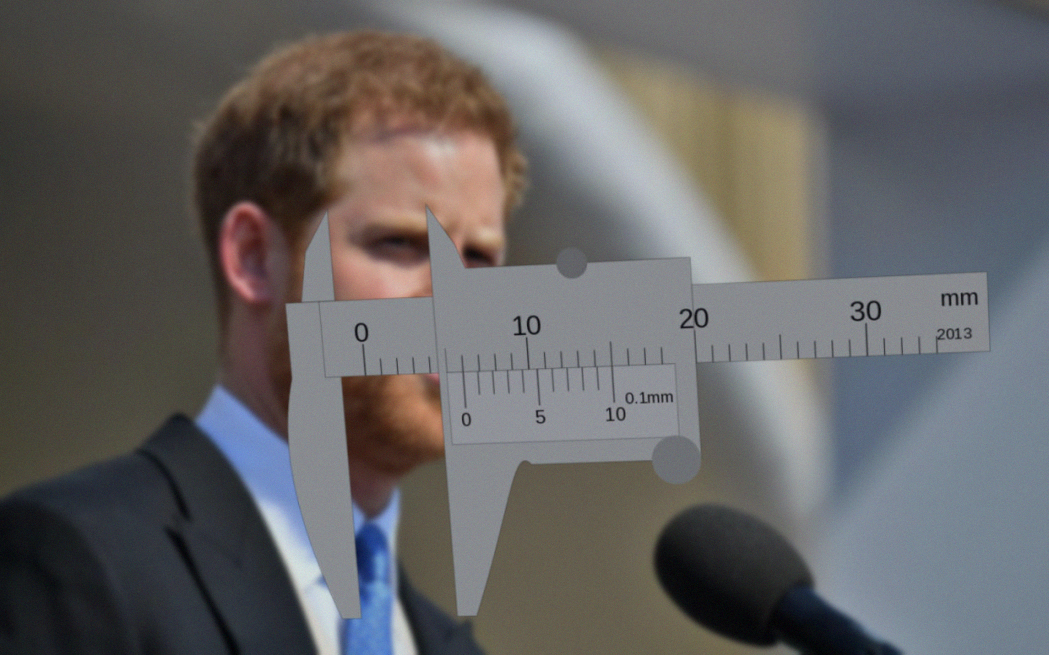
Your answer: 6.0; mm
